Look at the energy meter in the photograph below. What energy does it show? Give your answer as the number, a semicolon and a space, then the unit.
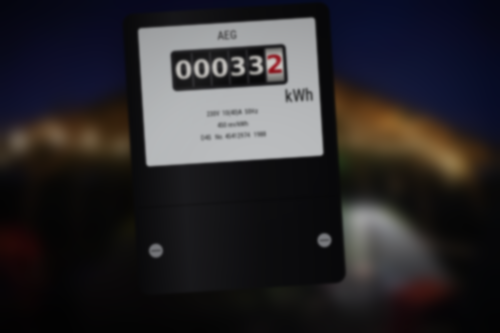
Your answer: 33.2; kWh
